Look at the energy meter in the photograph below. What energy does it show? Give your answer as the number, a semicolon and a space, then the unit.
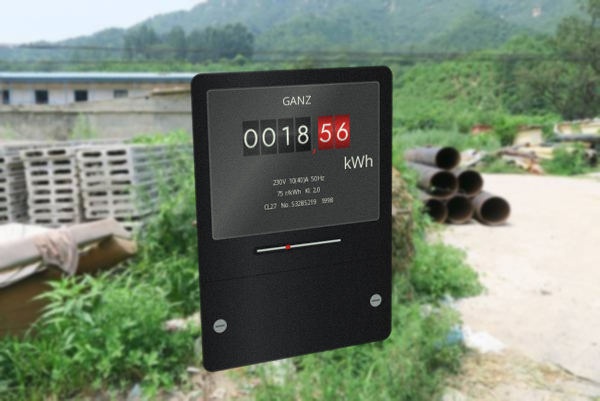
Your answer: 18.56; kWh
